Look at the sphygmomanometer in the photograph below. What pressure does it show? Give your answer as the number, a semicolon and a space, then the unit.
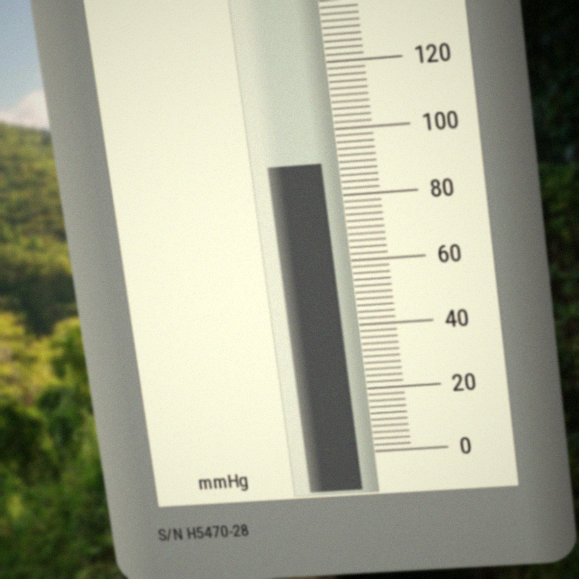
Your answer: 90; mmHg
